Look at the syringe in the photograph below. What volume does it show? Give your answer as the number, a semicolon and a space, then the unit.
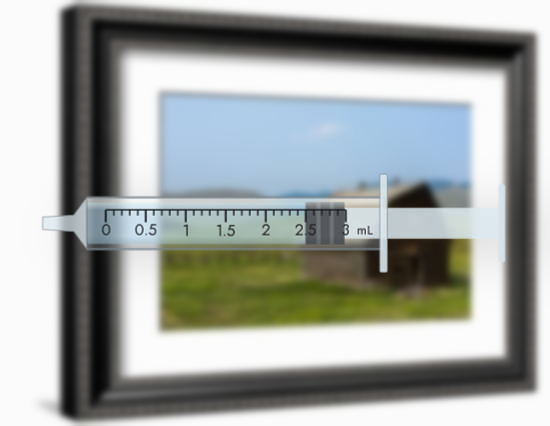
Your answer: 2.5; mL
